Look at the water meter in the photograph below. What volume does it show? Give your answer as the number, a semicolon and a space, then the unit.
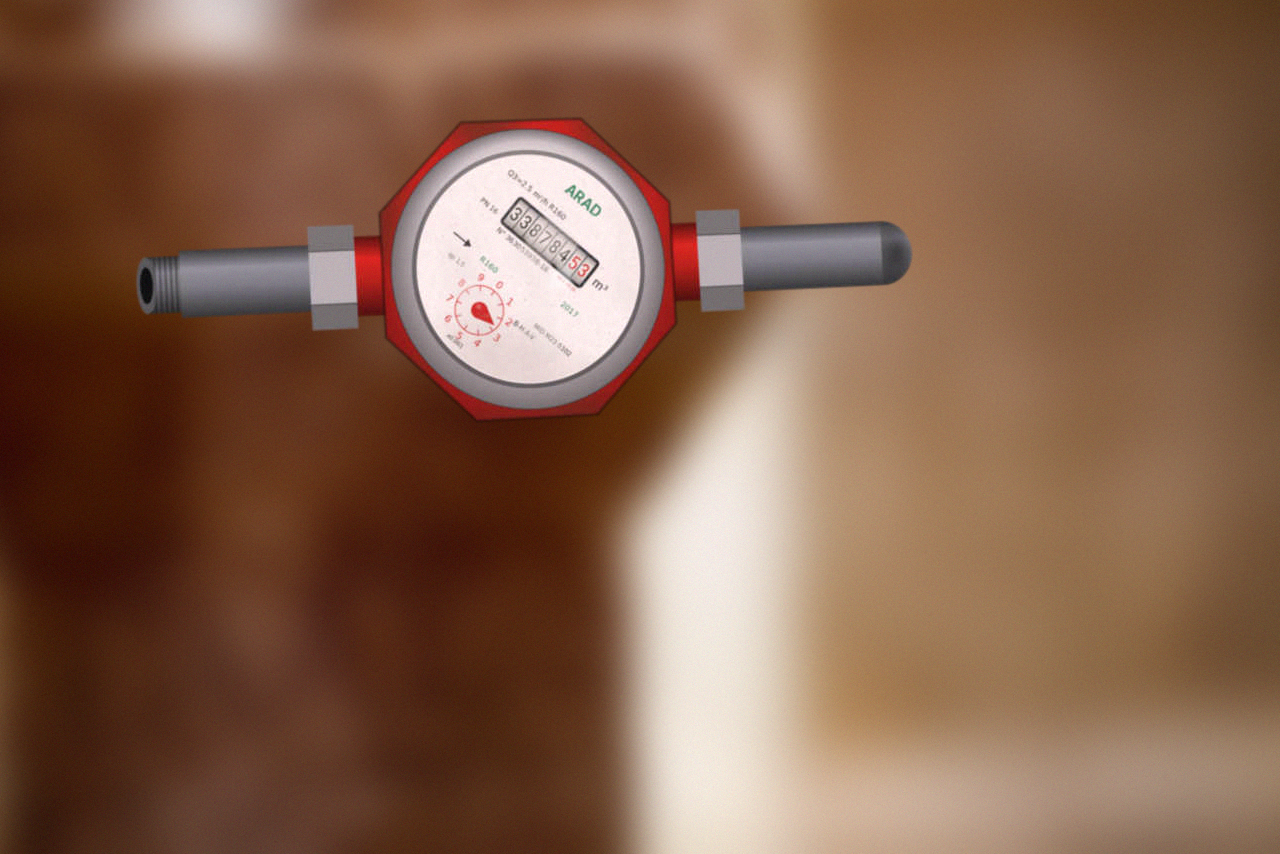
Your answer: 338784.532; m³
